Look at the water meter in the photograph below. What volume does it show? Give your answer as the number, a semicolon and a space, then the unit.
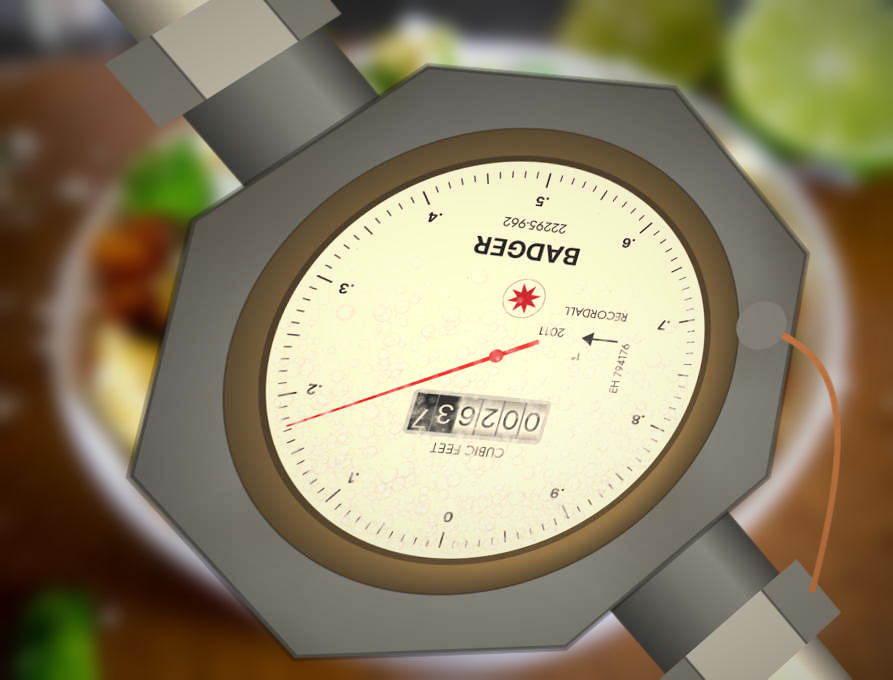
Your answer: 2637.17; ft³
